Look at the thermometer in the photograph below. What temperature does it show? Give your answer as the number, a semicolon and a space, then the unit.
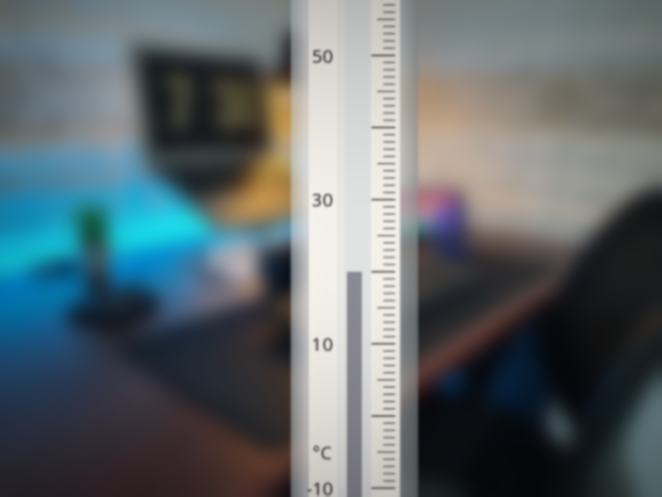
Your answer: 20; °C
